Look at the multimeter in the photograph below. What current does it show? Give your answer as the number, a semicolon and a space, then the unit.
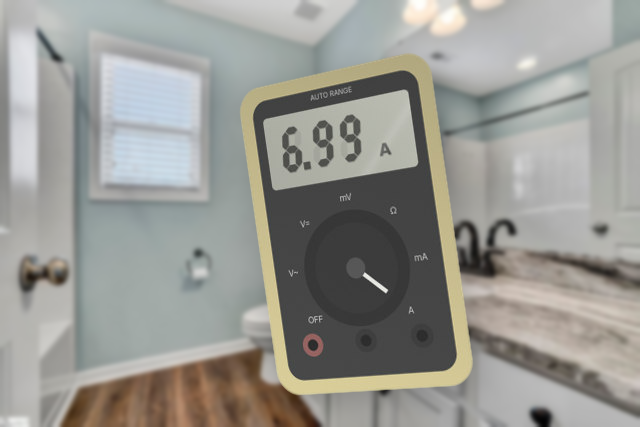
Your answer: 6.99; A
